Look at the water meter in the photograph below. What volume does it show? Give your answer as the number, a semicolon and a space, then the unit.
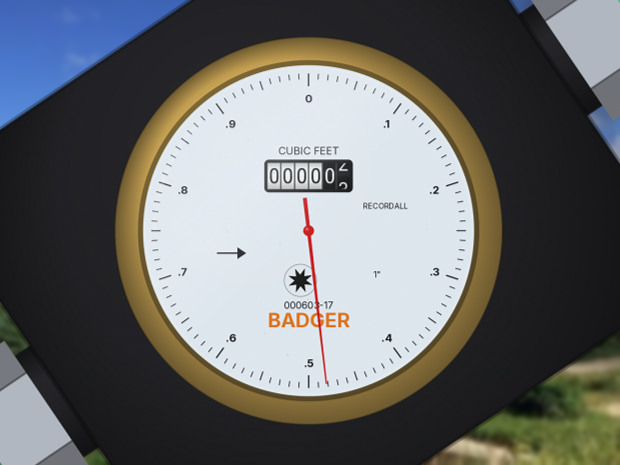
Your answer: 2.48; ft³
